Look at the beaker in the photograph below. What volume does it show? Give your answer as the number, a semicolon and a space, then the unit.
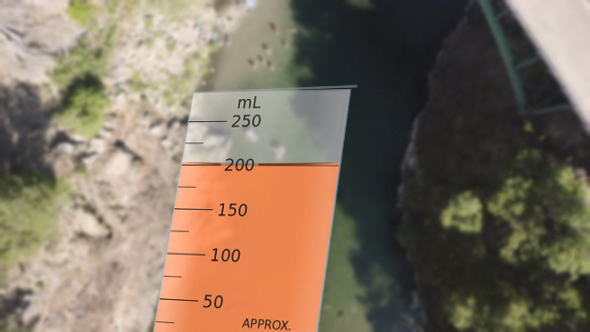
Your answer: 200; mL
